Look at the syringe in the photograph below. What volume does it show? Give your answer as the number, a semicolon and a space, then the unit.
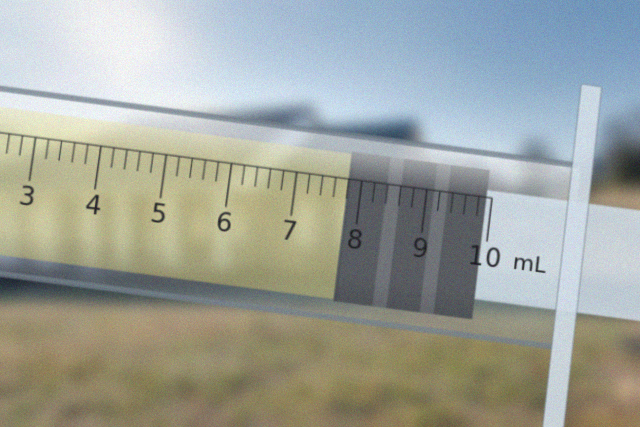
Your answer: 7.8; mL
